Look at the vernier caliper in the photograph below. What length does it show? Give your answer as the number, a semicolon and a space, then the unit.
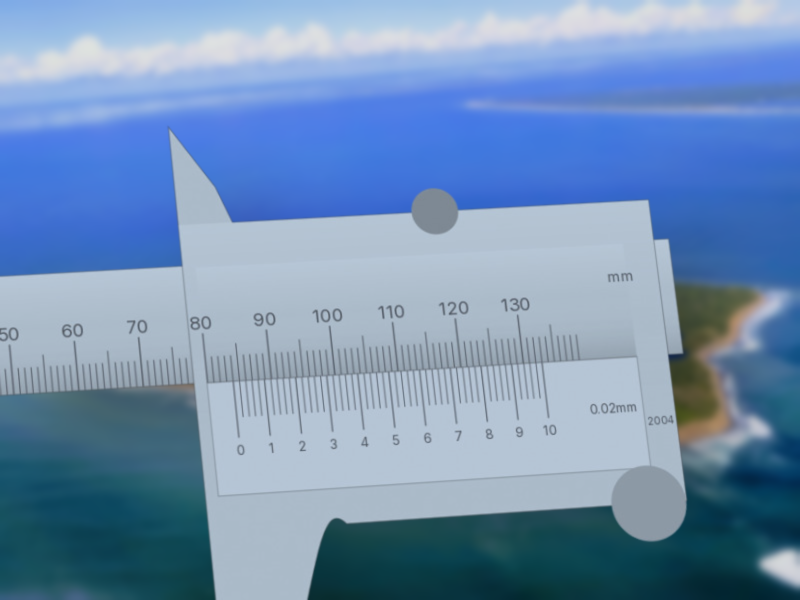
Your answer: 84.0; mm
